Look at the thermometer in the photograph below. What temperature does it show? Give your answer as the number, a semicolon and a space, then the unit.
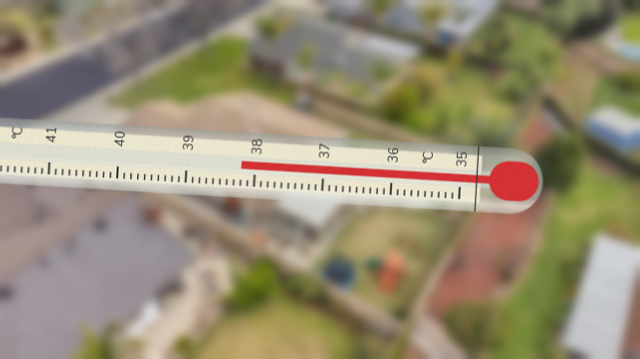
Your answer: 38.2; °C
